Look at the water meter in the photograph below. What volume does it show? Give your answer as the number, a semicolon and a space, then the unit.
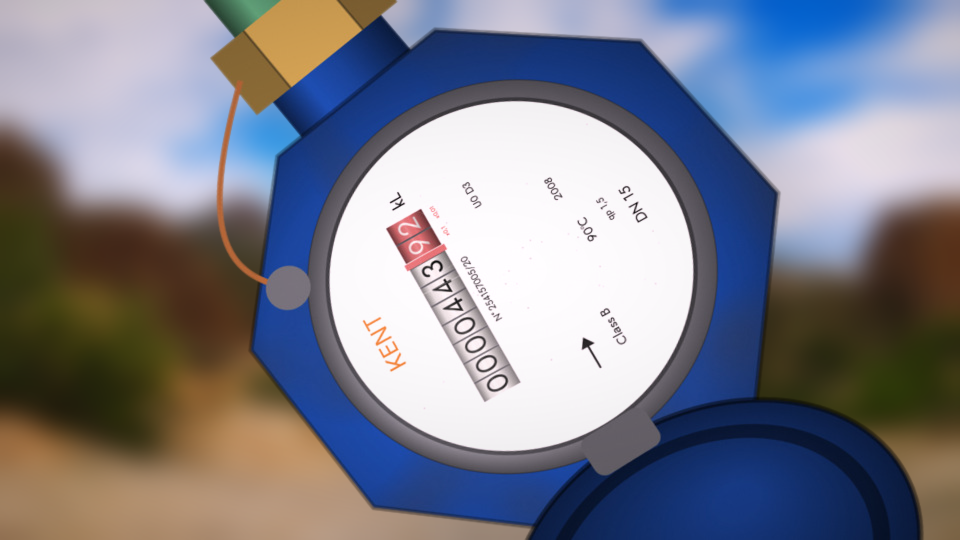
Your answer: 443.92; kL
